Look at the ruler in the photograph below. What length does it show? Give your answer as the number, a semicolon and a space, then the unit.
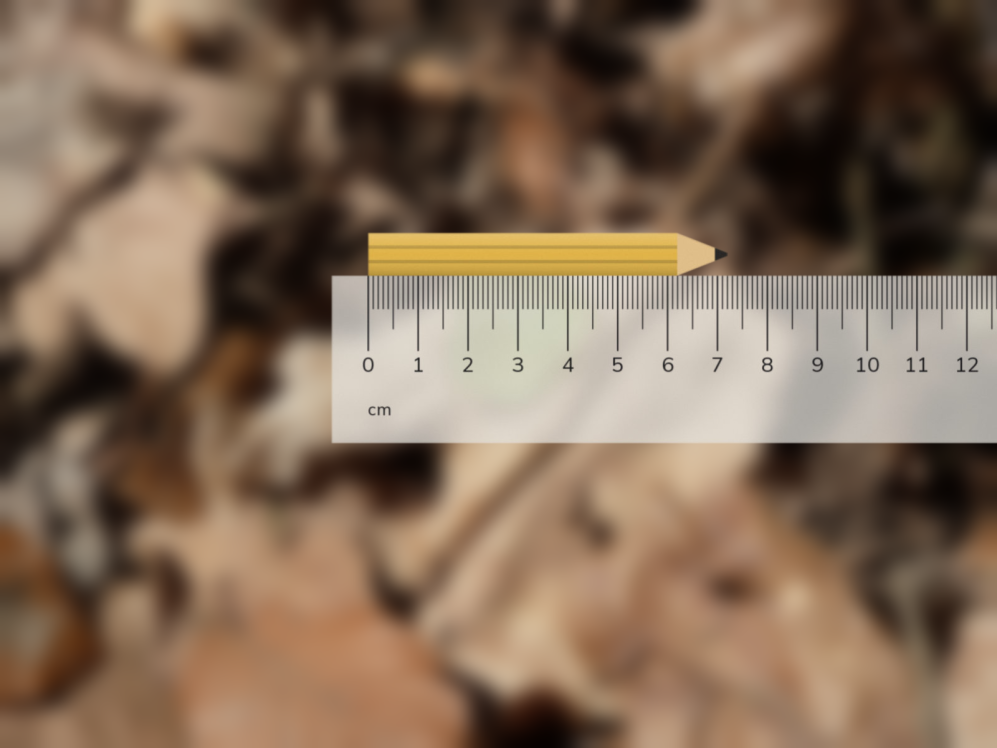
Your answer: 7.2; cm
